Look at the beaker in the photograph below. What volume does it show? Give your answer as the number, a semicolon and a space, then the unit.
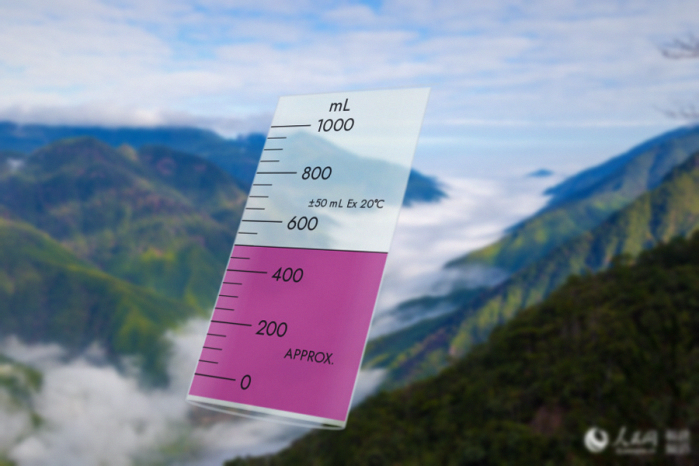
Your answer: 500; mL
